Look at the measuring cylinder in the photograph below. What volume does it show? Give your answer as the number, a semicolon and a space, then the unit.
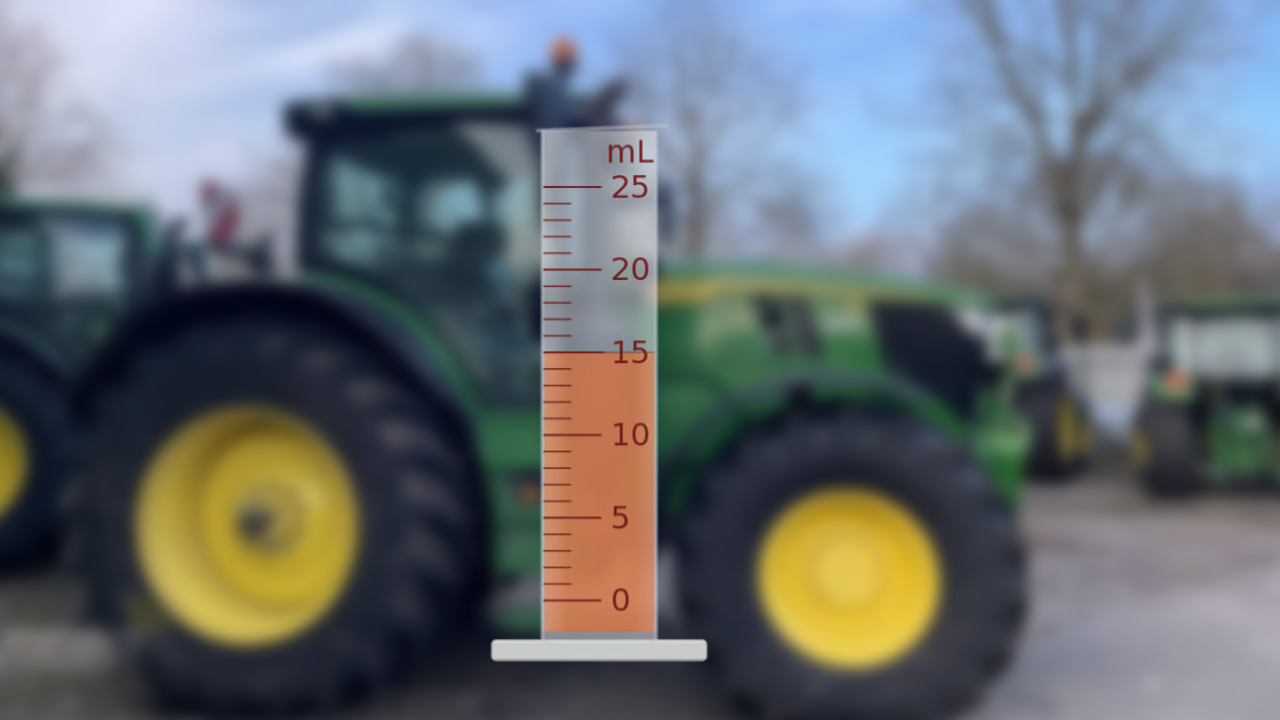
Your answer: 15; mL
